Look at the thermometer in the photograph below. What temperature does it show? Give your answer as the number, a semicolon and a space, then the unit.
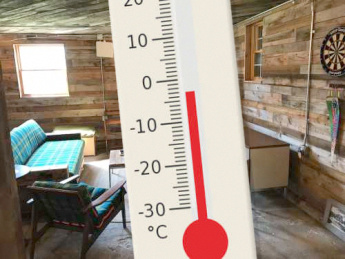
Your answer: -3; °C
